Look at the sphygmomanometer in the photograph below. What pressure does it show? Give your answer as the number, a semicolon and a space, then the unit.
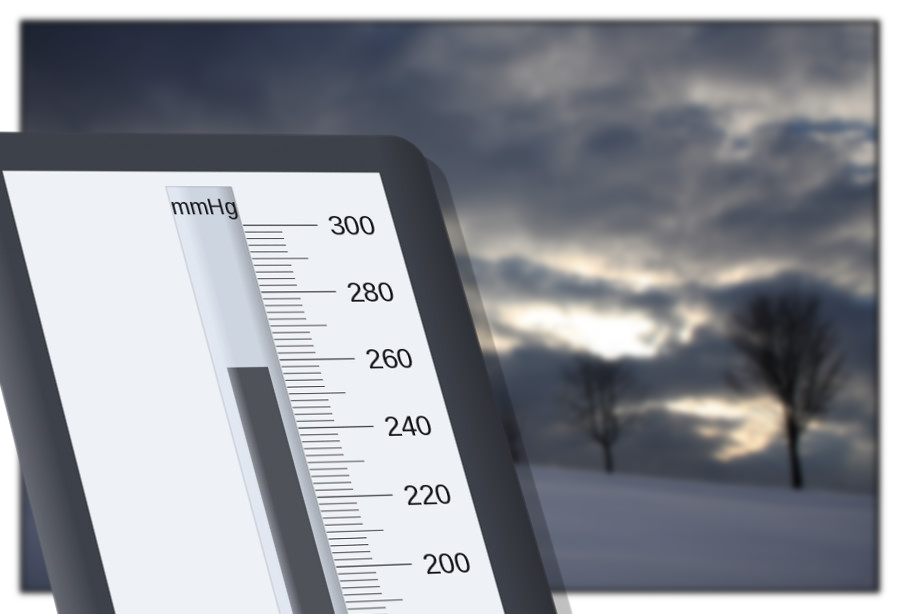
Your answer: 258; mmHg
